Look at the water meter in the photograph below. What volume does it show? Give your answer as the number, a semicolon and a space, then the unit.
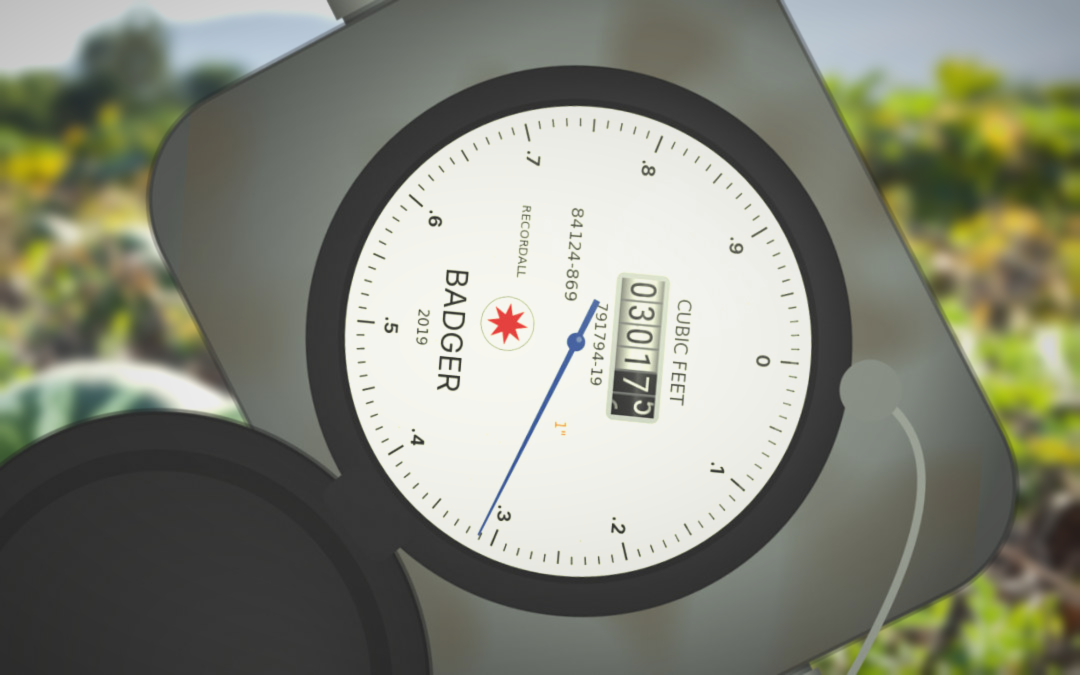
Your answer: 30175.31; ft³
